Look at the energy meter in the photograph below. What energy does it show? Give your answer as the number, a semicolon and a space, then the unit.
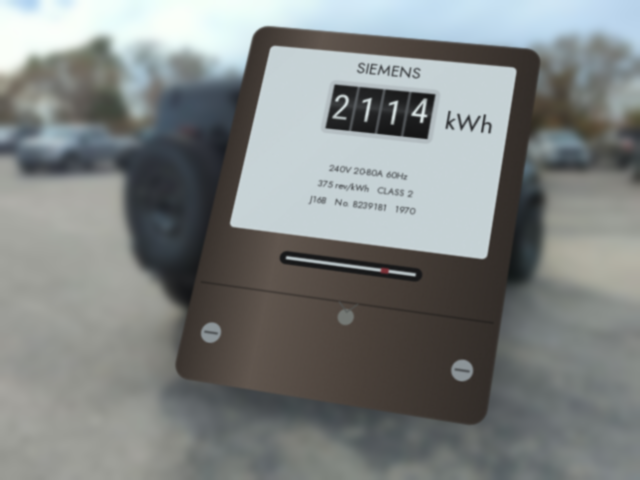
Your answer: 2114; kWh
